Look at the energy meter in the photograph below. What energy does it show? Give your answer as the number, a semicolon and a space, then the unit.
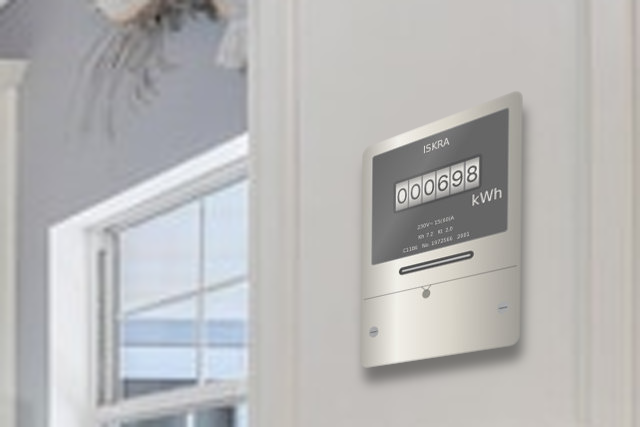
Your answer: 698; kWh
